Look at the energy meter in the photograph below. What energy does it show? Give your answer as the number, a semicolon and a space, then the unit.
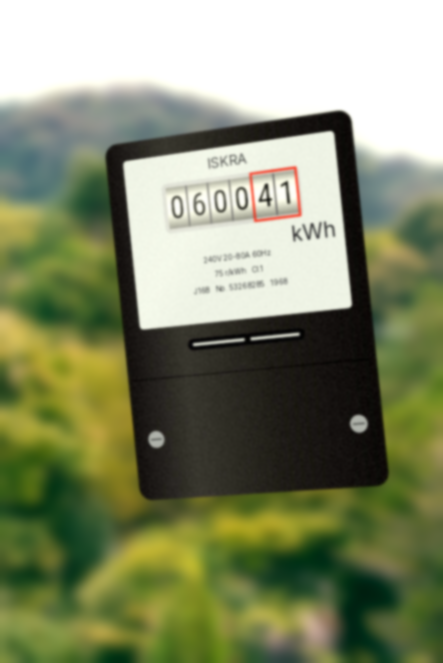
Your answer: 600.41; kWh
